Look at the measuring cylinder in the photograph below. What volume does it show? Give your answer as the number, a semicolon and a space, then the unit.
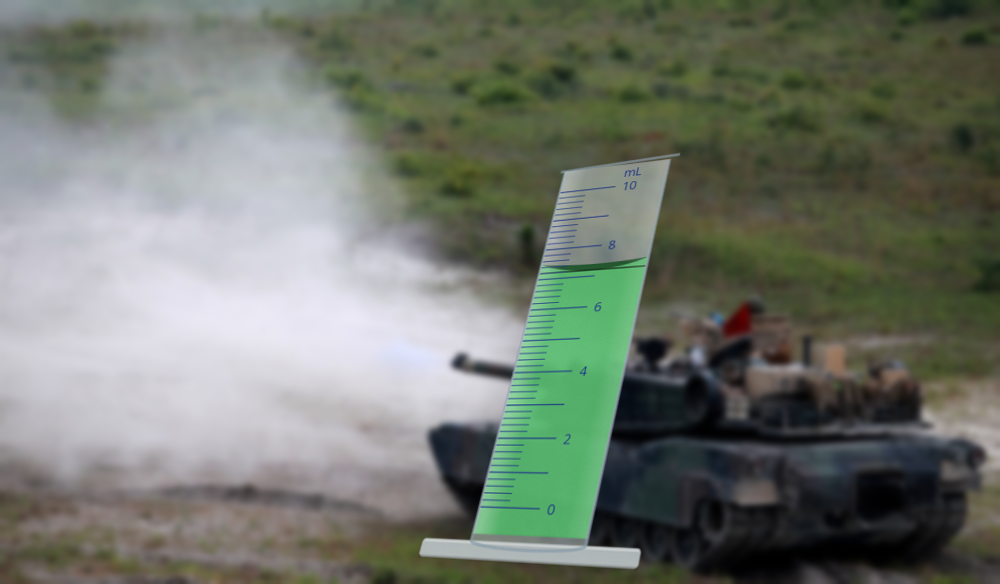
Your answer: 7.2; mL
